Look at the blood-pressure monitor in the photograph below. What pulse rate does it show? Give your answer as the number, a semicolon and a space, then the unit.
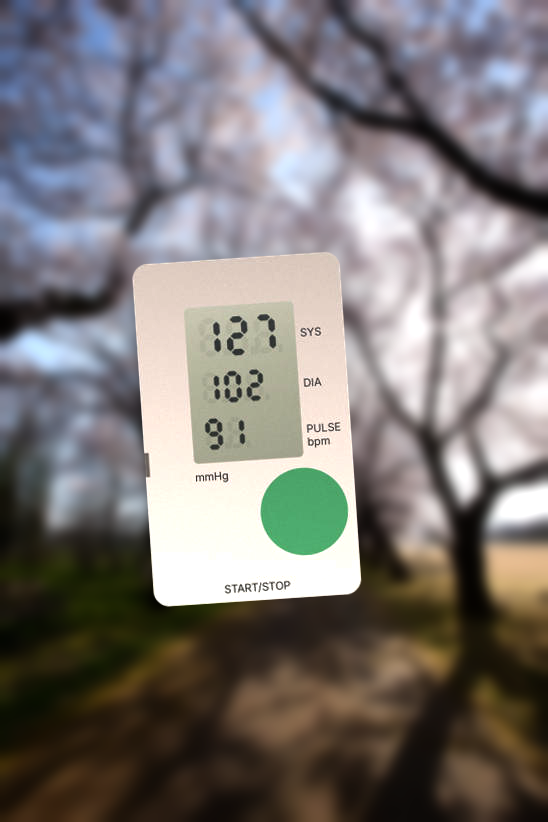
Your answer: 91; bpm
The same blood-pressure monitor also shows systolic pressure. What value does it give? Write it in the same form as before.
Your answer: 127; mmHg
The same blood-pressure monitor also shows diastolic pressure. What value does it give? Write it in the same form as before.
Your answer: 102; mmHg
